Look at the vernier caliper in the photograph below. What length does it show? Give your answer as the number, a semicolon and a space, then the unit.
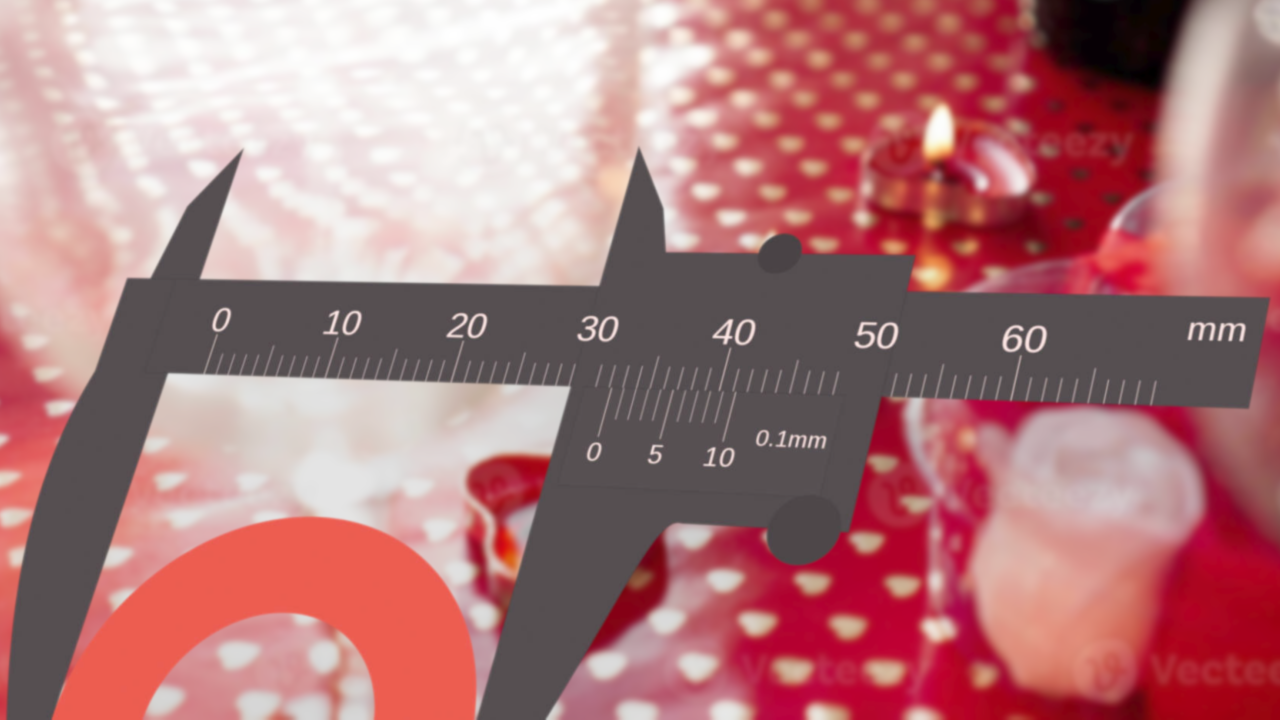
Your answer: 32.2; mm
